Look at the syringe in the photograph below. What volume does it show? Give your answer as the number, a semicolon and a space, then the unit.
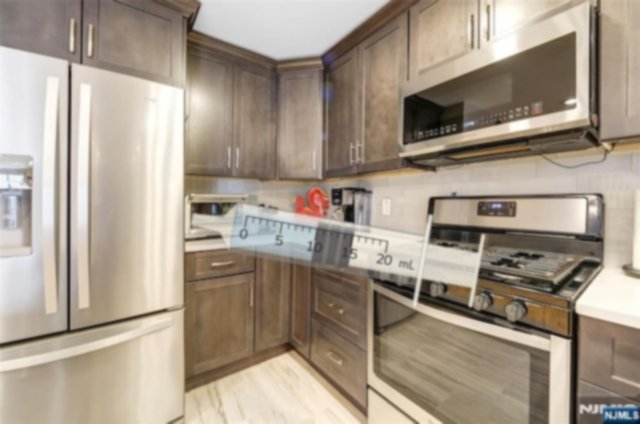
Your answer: 10; mL
